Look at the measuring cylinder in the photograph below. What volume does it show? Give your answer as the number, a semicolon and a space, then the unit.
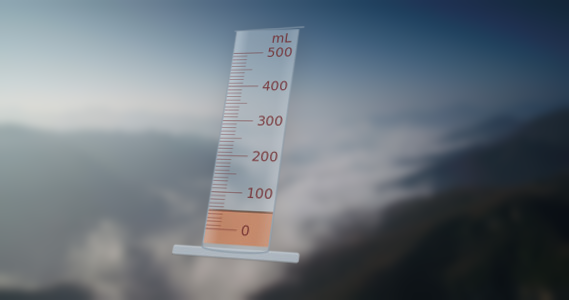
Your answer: 50; mL
